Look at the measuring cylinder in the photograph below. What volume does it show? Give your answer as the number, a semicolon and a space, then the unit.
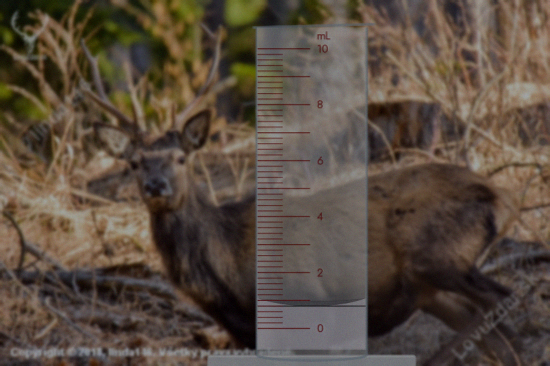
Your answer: 0.8; mL
